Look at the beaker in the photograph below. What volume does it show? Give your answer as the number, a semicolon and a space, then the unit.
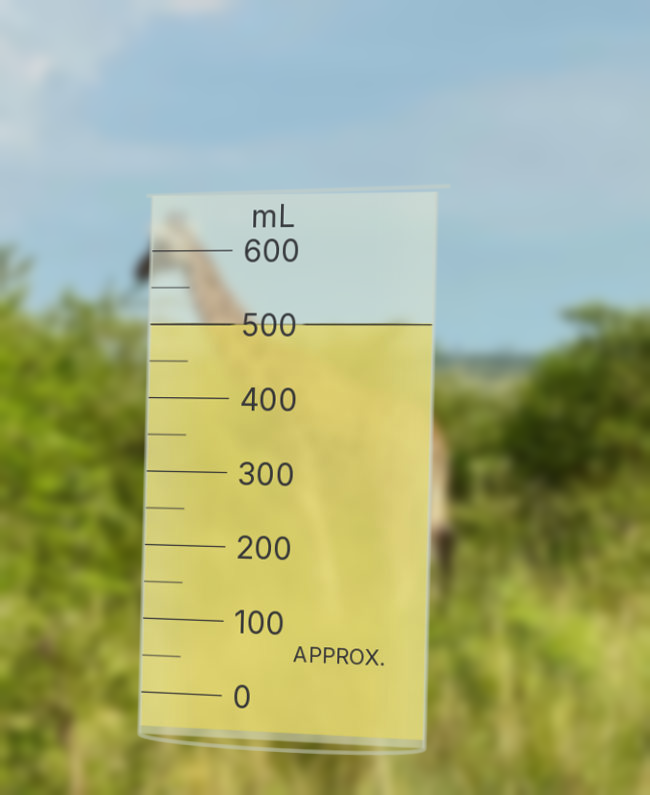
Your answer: 500; mL
